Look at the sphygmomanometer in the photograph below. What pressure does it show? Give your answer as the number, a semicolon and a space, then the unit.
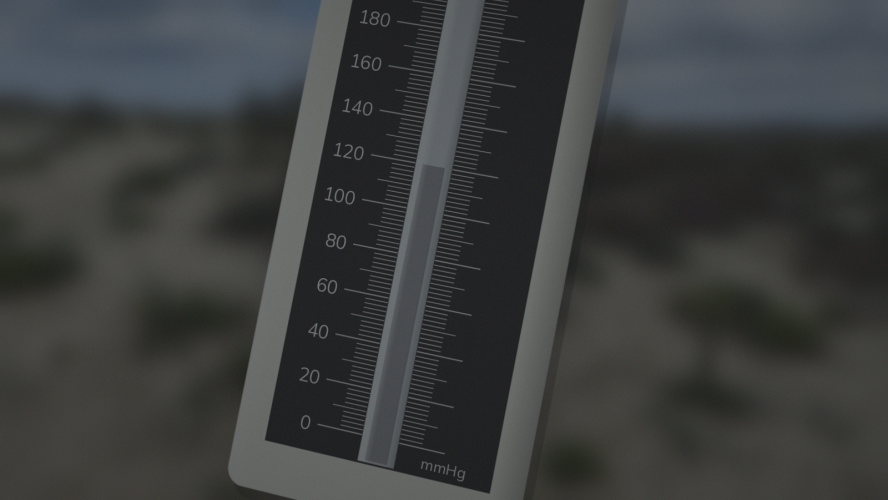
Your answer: 120; mmHg
